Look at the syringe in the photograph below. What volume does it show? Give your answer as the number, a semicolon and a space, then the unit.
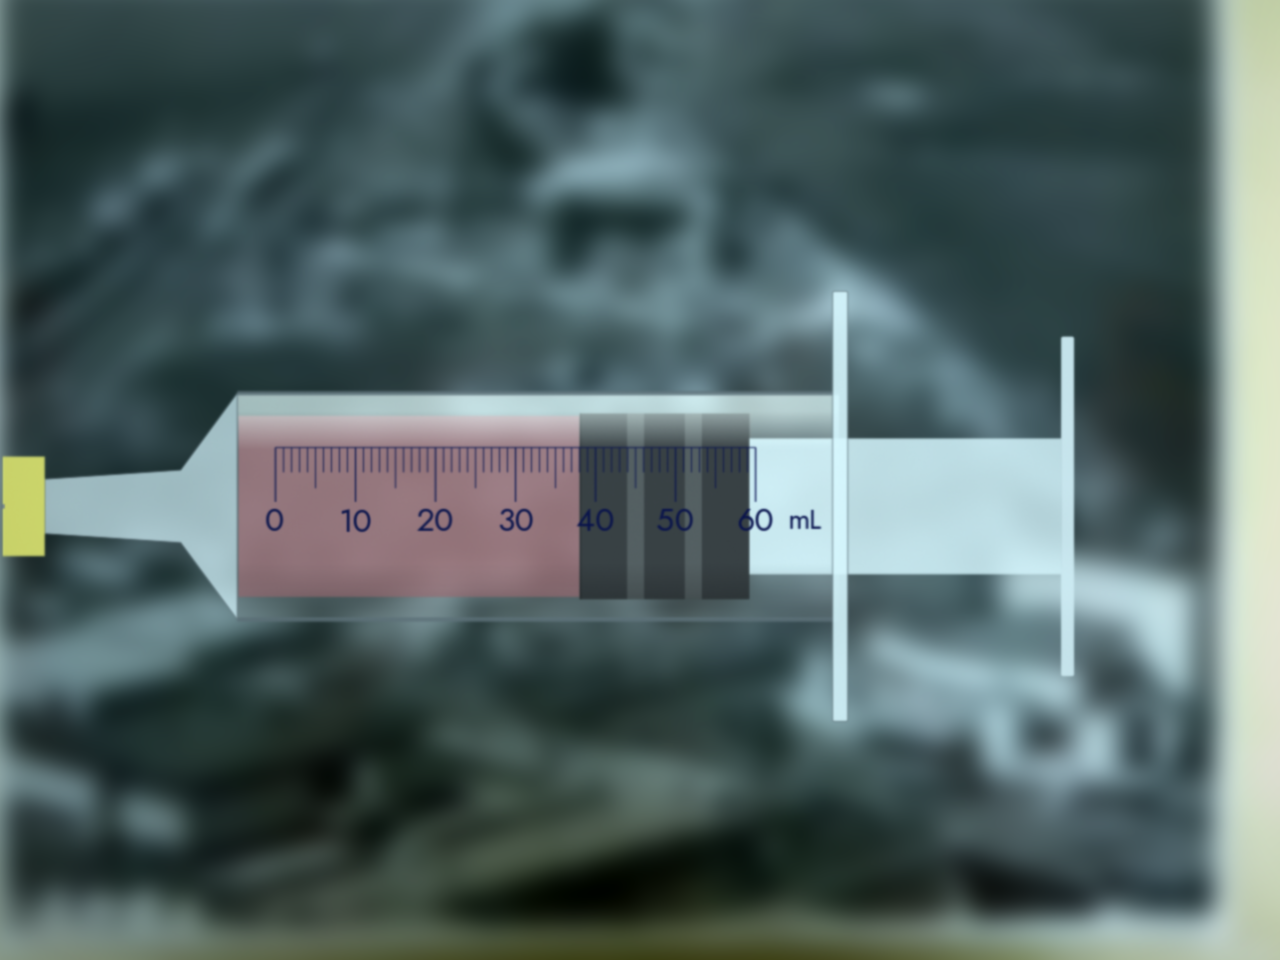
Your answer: 38; mL
